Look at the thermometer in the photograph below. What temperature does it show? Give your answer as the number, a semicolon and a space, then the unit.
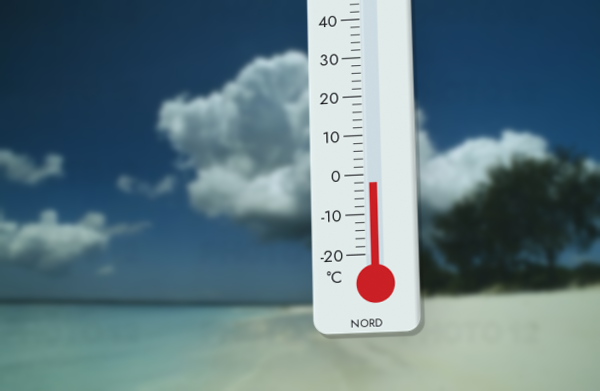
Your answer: -2; °C
